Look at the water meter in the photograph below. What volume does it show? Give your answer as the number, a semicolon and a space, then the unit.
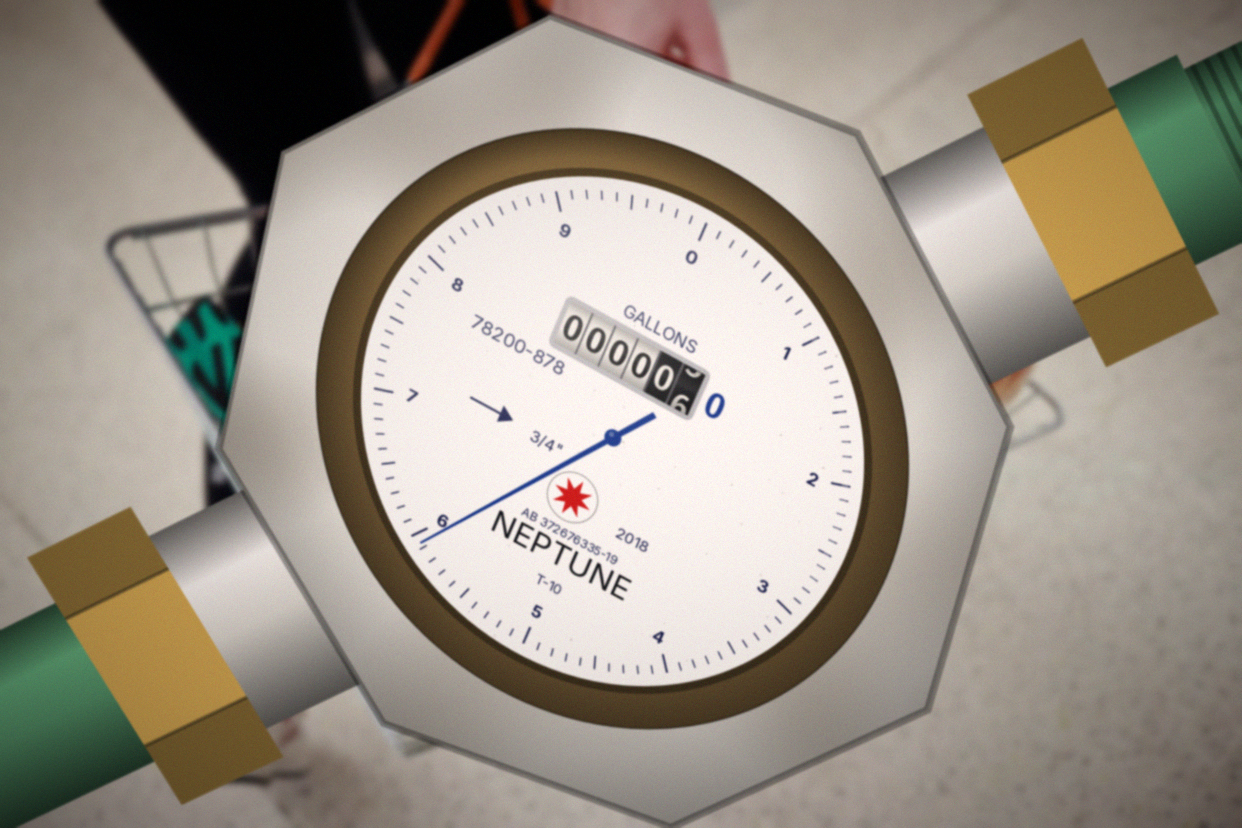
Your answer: 55.9; gal
